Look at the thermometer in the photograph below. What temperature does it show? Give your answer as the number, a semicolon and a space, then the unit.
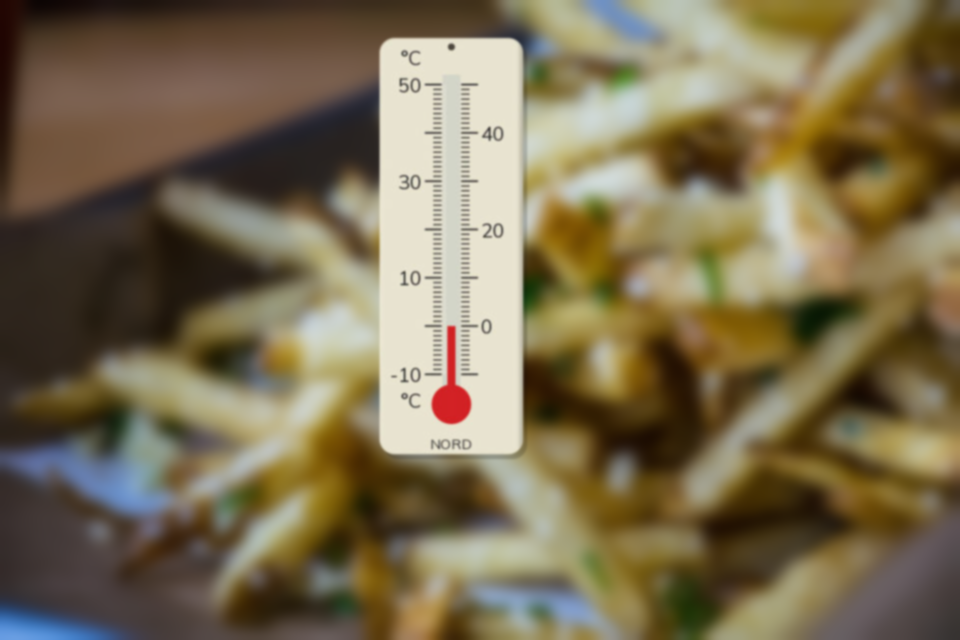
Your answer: 0; °C
